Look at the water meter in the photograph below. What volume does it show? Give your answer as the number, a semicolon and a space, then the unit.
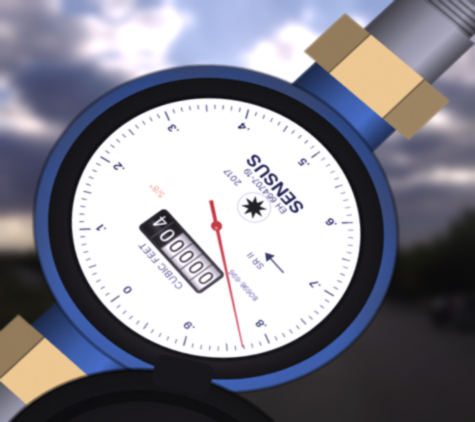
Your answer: 3.83; ft³
